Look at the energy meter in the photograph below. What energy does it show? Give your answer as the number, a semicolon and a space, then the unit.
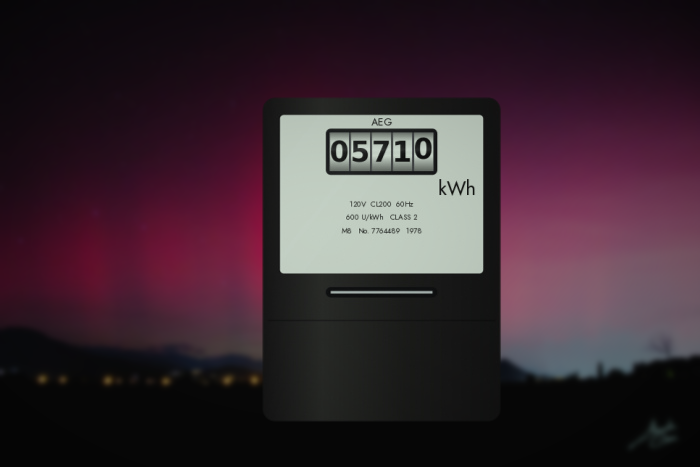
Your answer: 5710; kWh
